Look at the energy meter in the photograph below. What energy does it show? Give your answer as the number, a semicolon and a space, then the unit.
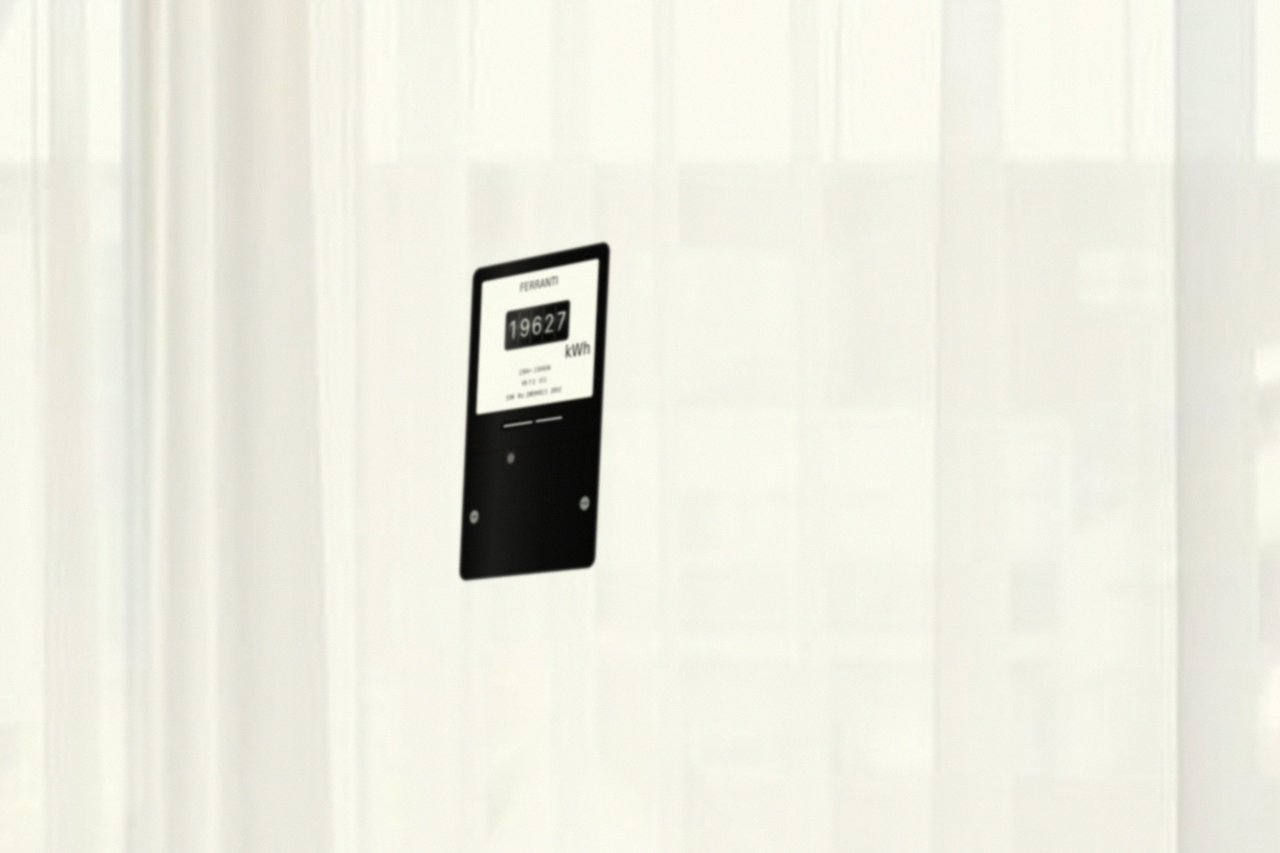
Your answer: 19627; kWh
